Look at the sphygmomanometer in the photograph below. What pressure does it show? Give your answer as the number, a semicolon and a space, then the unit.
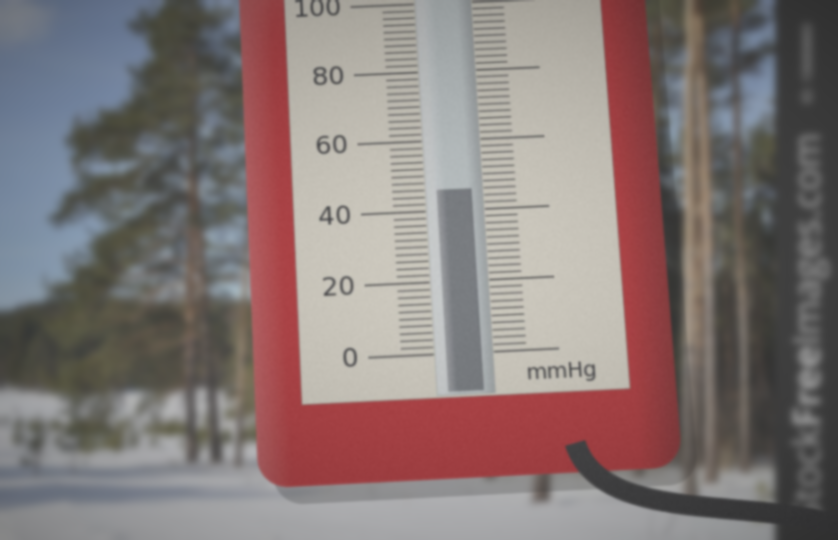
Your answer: 46; mmHg
